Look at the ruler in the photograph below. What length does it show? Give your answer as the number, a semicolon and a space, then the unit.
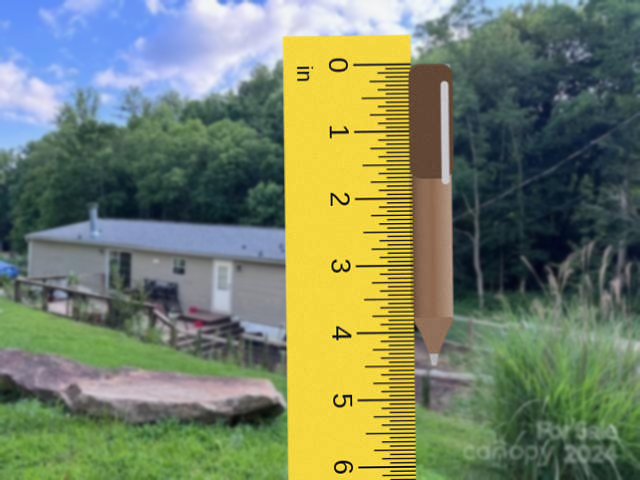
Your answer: 4.5; in
